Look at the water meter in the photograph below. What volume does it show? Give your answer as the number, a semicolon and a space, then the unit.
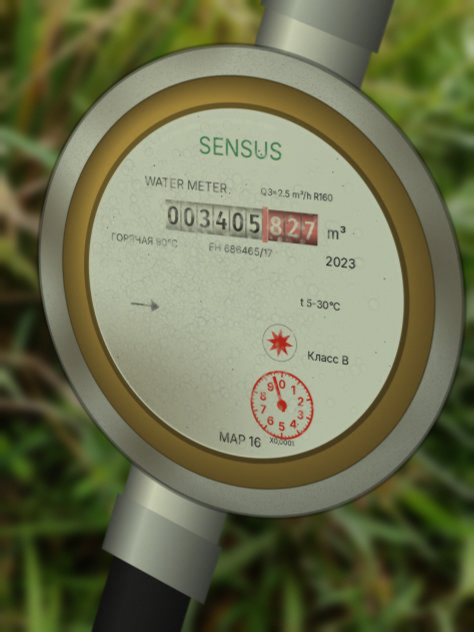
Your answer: 3405.8269; m³
